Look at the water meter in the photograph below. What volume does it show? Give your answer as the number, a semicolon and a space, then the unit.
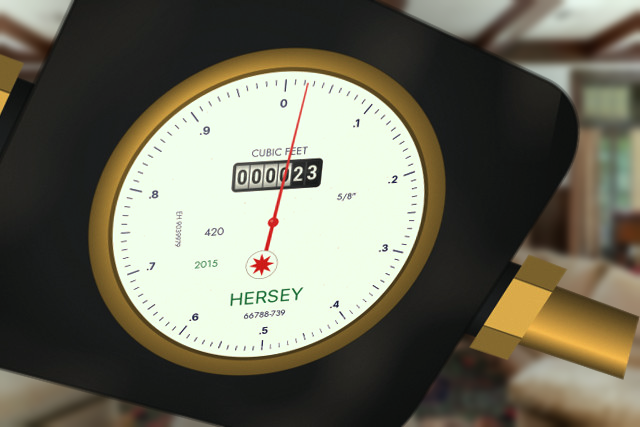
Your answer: 23.02; ft³
